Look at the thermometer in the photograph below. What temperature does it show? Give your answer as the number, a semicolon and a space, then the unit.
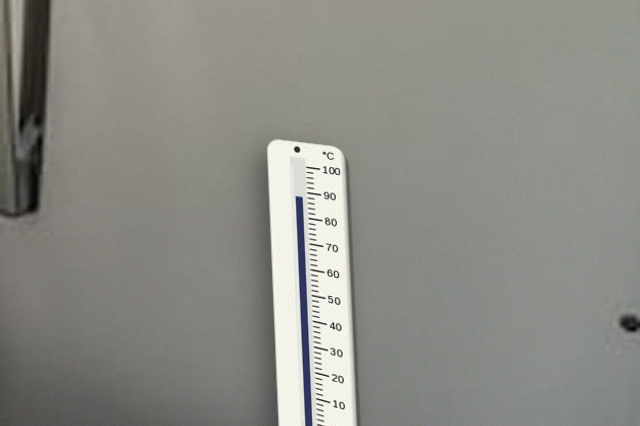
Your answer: 88; °C
